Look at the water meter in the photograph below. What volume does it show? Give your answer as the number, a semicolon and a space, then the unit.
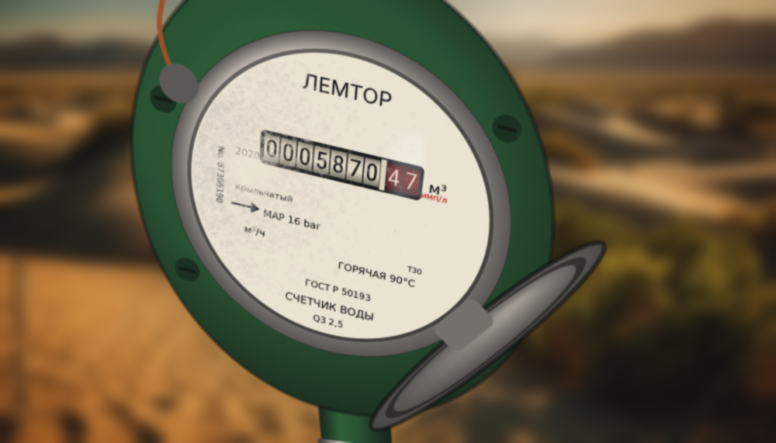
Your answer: 5870.47; m³
